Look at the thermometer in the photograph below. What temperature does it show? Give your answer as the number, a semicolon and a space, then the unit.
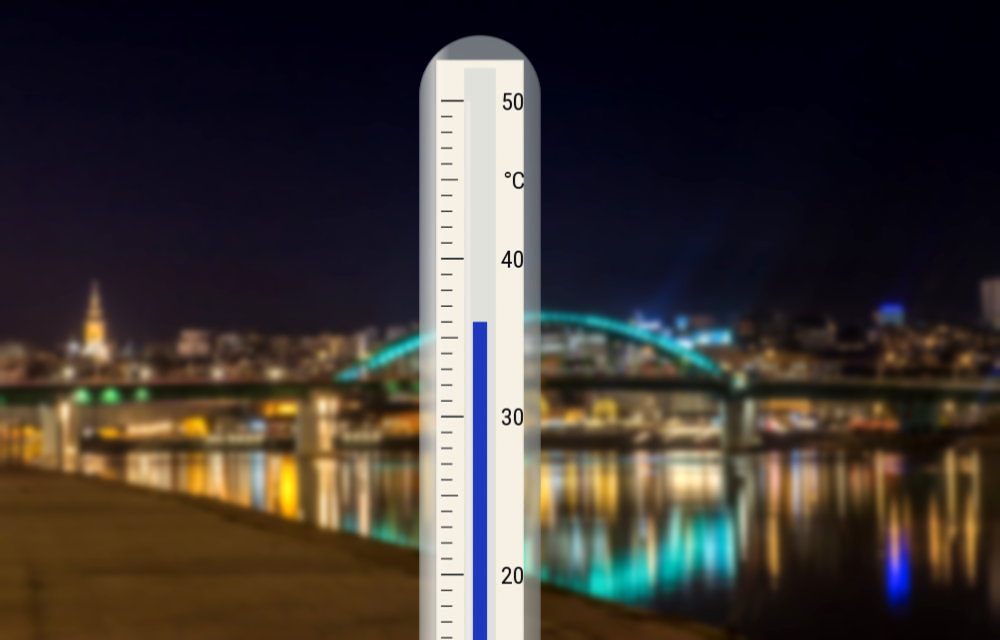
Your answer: 36; °C
